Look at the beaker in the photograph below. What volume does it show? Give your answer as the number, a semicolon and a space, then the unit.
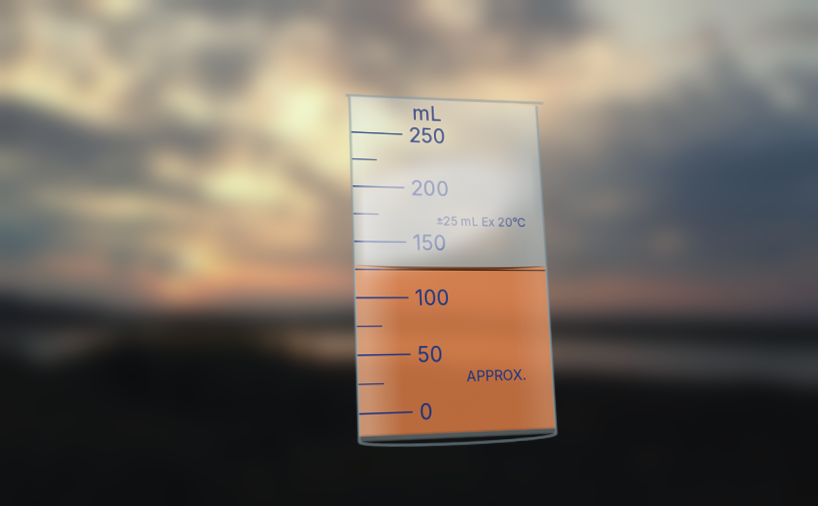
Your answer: 125; mL
